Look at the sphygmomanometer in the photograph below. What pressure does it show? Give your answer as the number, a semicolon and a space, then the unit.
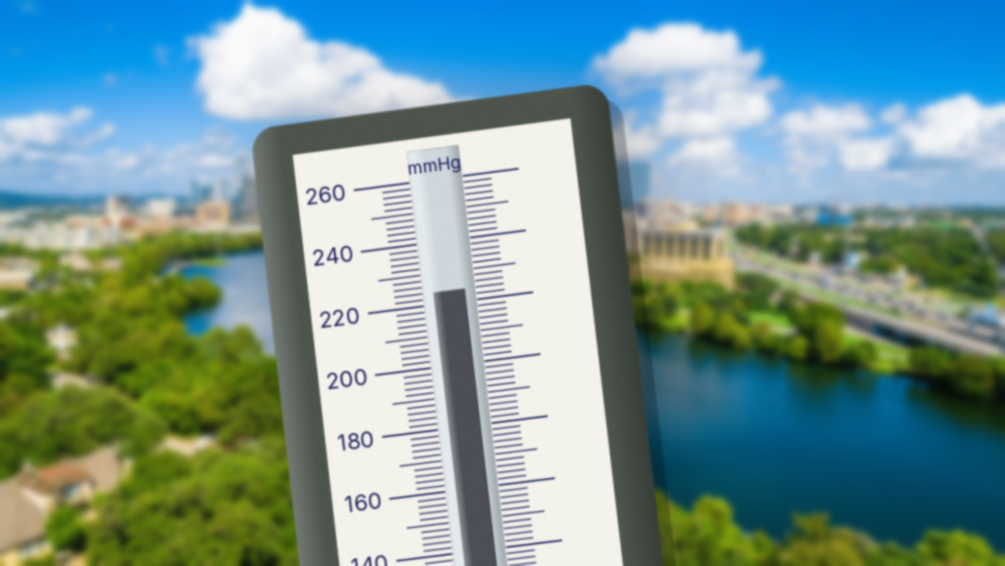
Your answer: 224; mmHg
